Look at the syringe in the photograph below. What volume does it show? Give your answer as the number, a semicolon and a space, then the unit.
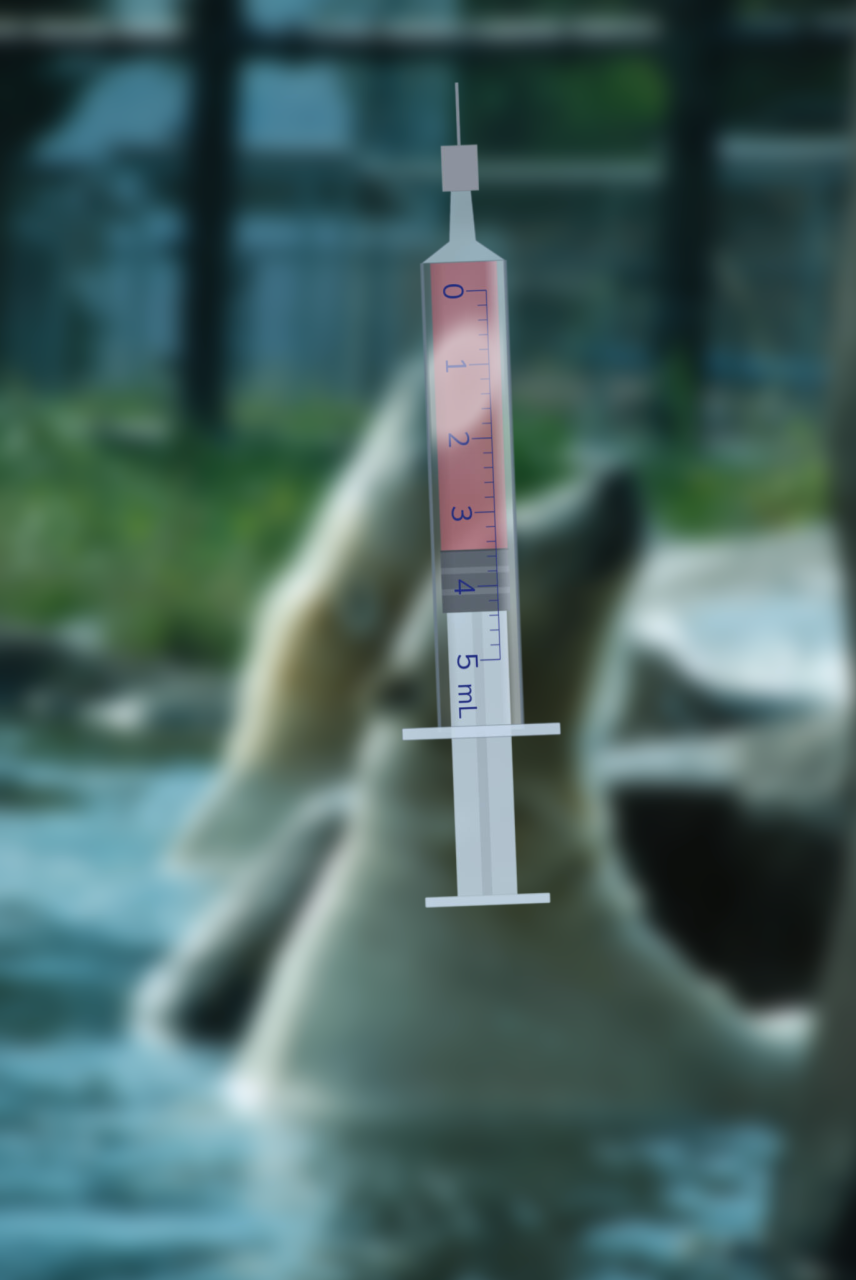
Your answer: 3.5; mL
